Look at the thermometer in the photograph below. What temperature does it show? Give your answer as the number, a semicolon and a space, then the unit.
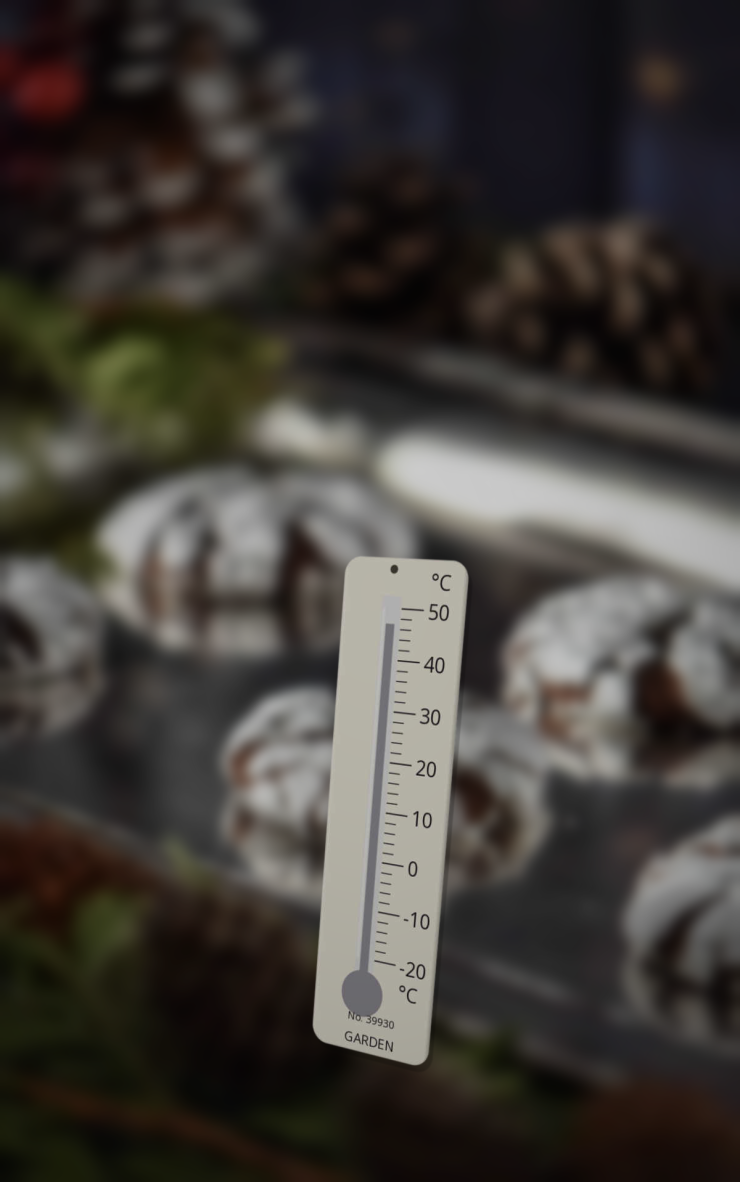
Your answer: 47; °C
